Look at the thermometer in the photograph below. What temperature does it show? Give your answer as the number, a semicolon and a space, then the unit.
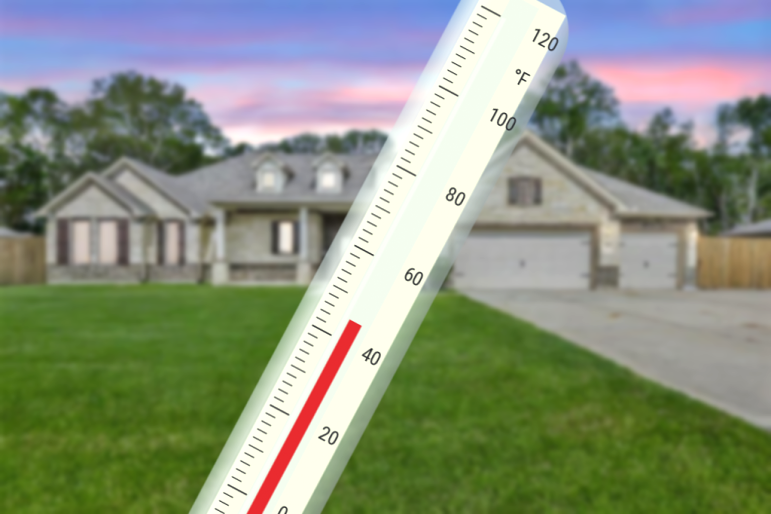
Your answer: 45; °F
